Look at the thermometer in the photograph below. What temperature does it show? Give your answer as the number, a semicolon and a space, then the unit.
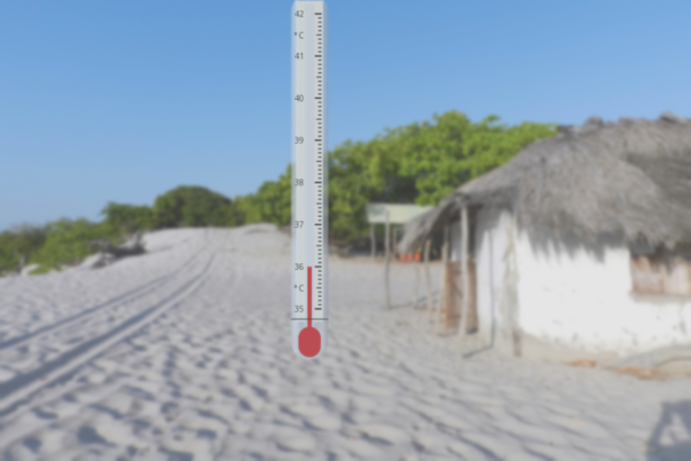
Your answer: 36; °C
